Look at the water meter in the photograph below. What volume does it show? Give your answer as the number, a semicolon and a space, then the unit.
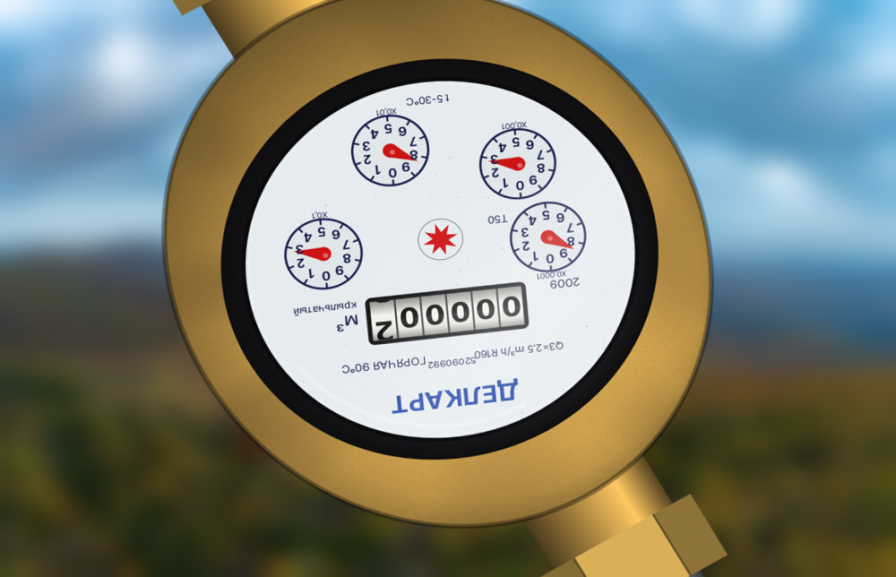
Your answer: 2.2828; m³
